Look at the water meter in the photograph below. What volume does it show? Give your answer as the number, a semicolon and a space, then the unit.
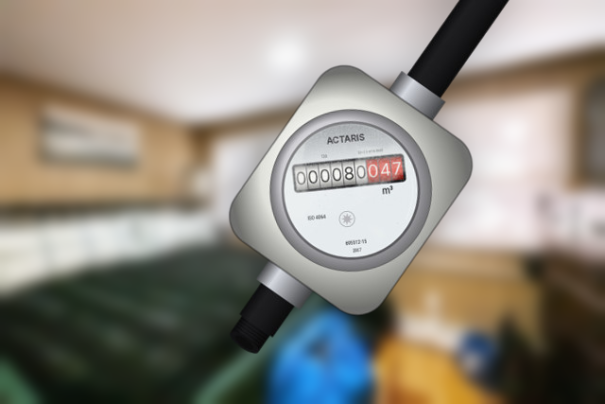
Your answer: 80.047; m³
